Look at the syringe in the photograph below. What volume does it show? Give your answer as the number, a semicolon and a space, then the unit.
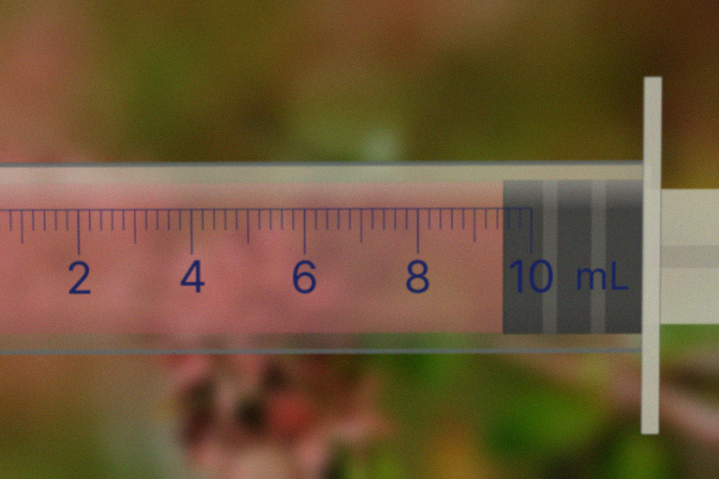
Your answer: 9.5; mL
